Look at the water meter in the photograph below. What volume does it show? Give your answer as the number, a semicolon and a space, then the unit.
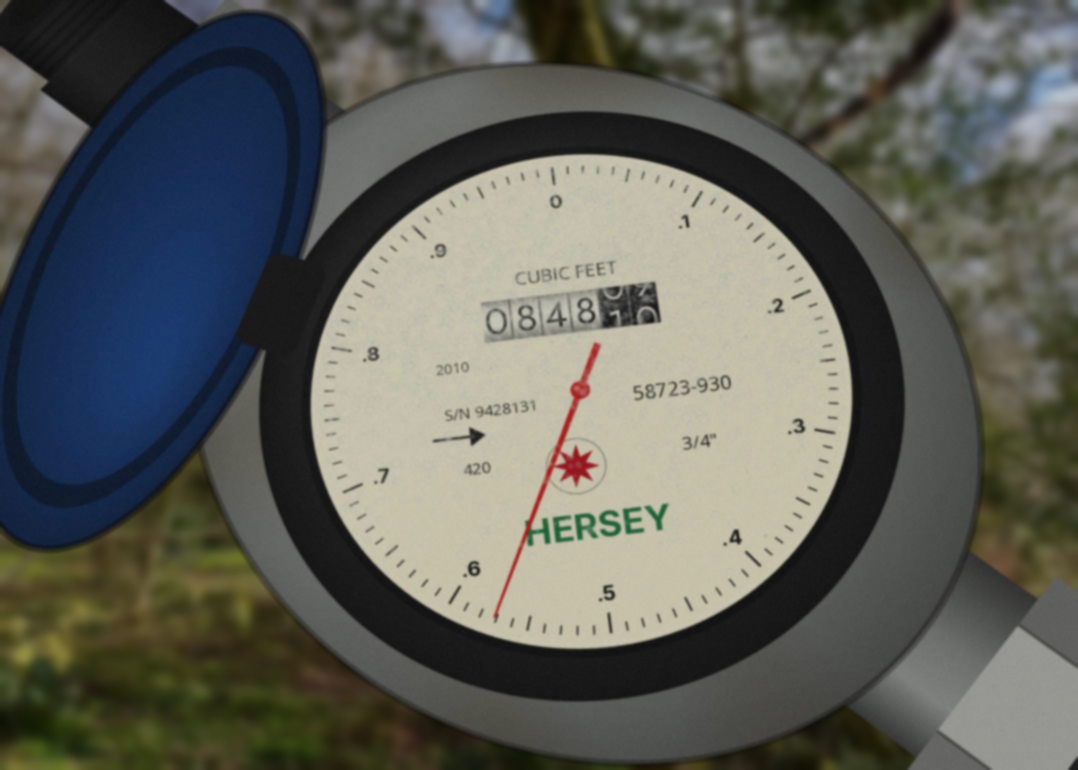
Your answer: 84809.57; ft³
